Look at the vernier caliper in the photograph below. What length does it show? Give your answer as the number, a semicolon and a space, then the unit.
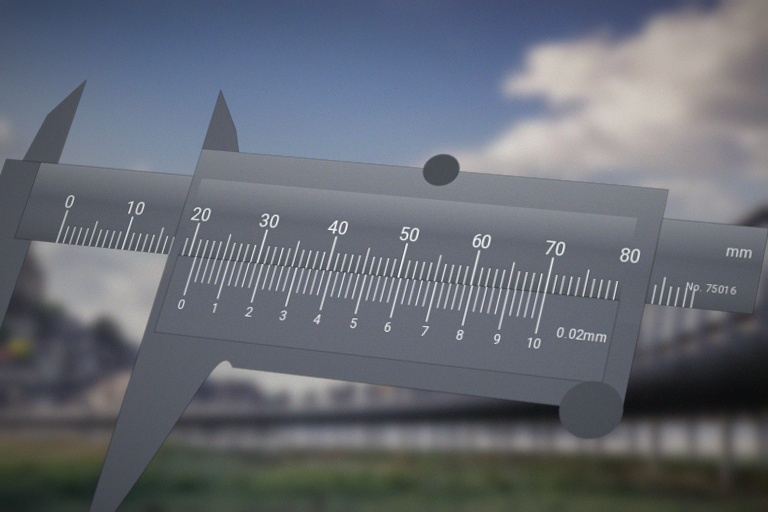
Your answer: 21.0; mm
